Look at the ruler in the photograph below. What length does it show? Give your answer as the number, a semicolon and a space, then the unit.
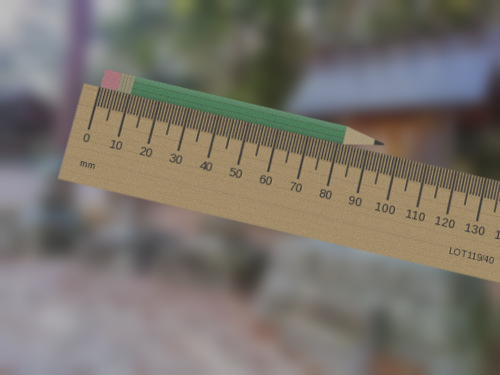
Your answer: 95; mm
